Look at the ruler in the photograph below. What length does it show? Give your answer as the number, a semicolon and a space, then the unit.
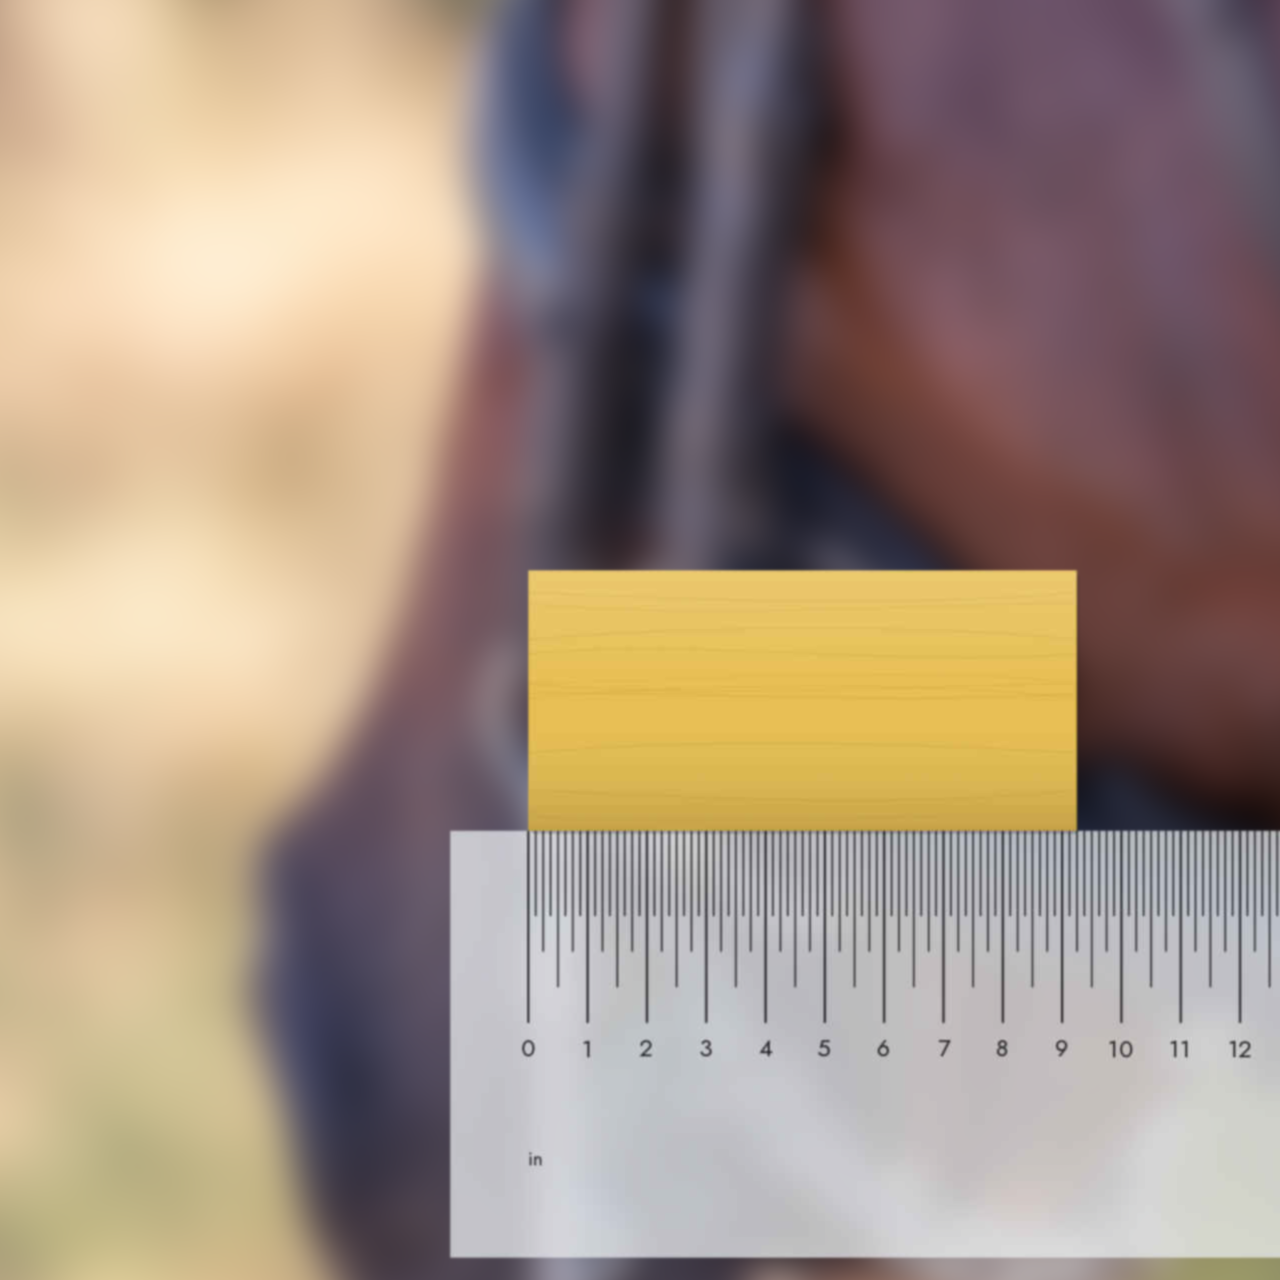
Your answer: 9.25; in
